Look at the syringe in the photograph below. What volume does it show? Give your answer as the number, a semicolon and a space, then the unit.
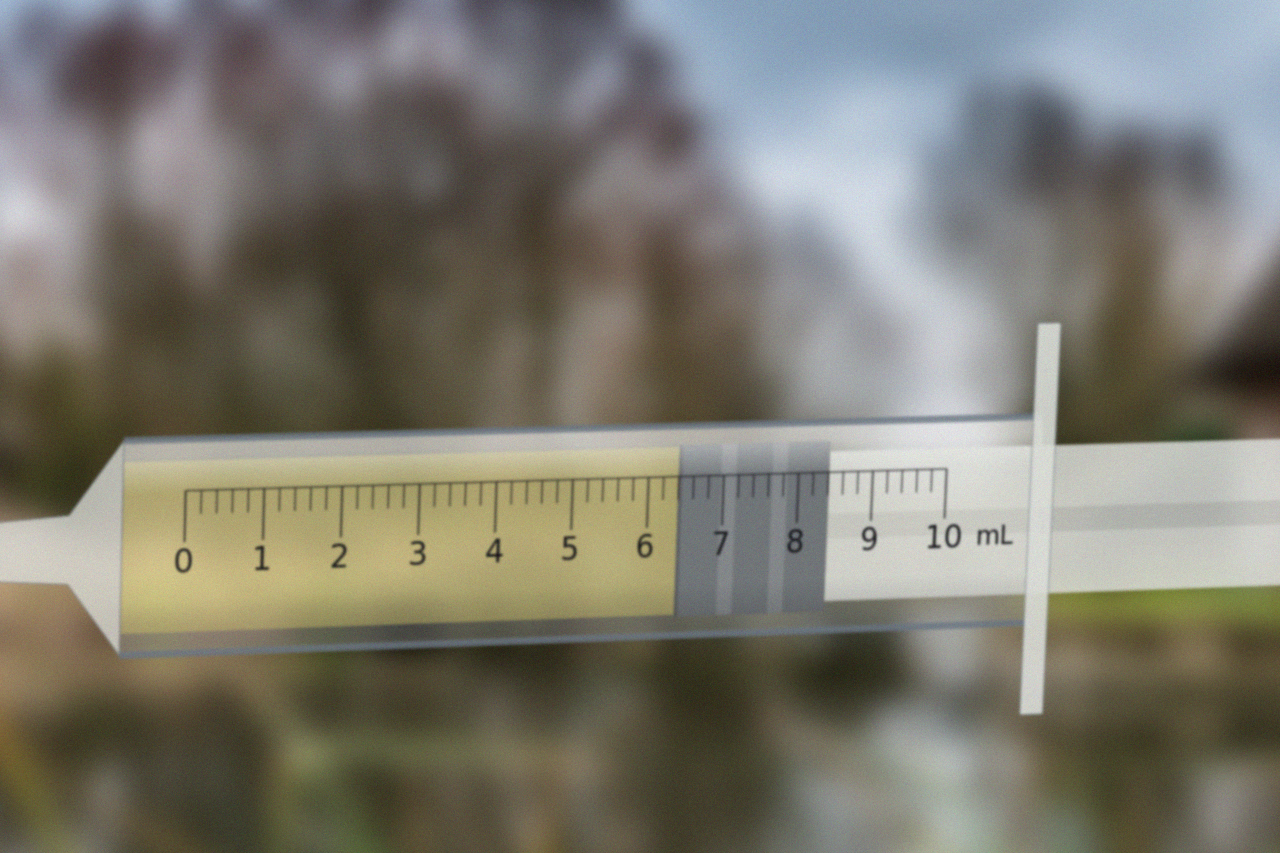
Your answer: 6.4; mL
